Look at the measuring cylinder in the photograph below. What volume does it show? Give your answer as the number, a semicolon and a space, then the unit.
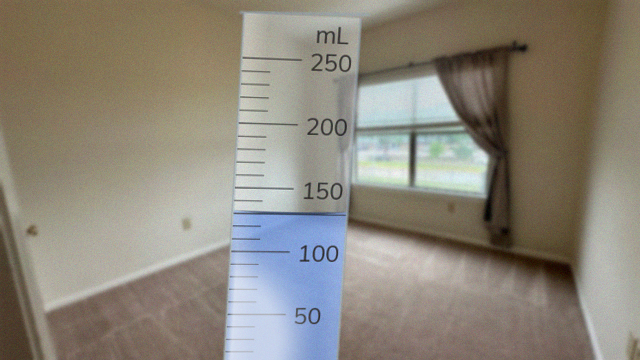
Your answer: 130; mL
